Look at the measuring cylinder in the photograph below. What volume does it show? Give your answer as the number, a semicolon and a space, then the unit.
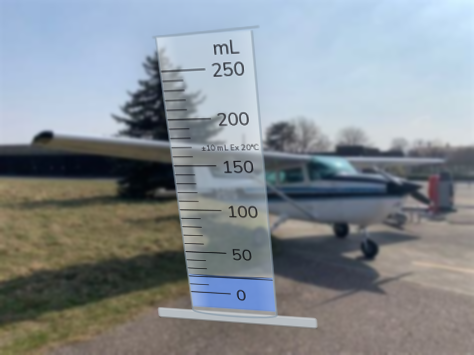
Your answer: 20; mL
